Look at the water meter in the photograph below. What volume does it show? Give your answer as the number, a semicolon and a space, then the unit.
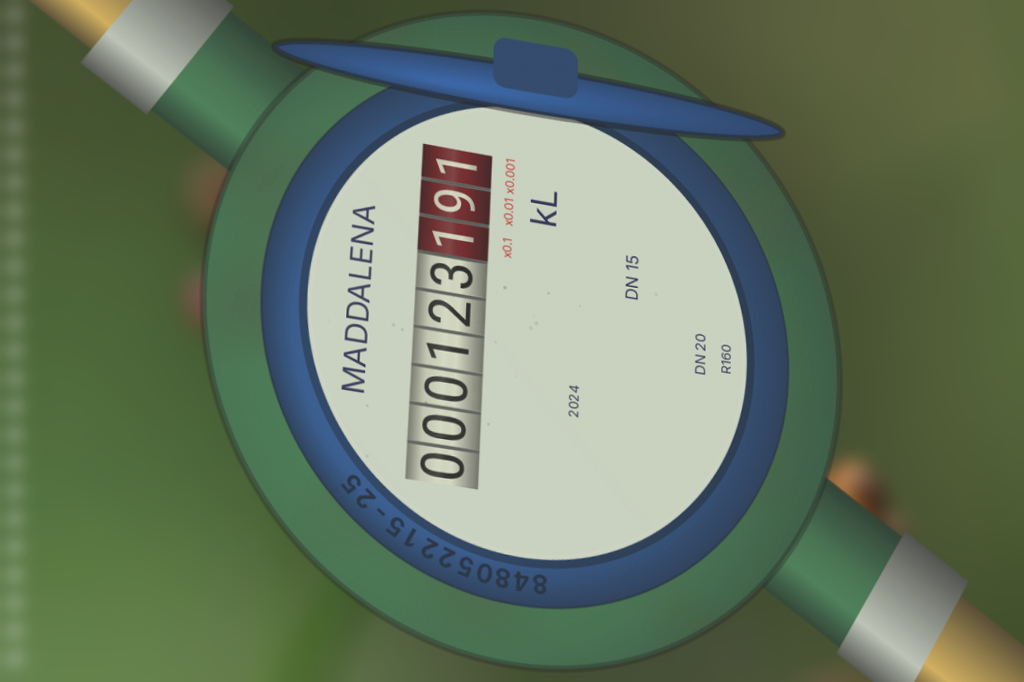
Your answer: 123.191; kL
